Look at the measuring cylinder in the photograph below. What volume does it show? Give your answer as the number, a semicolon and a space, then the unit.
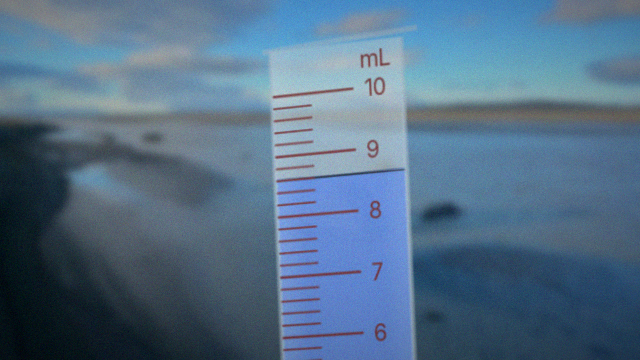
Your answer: 8.6; mL
